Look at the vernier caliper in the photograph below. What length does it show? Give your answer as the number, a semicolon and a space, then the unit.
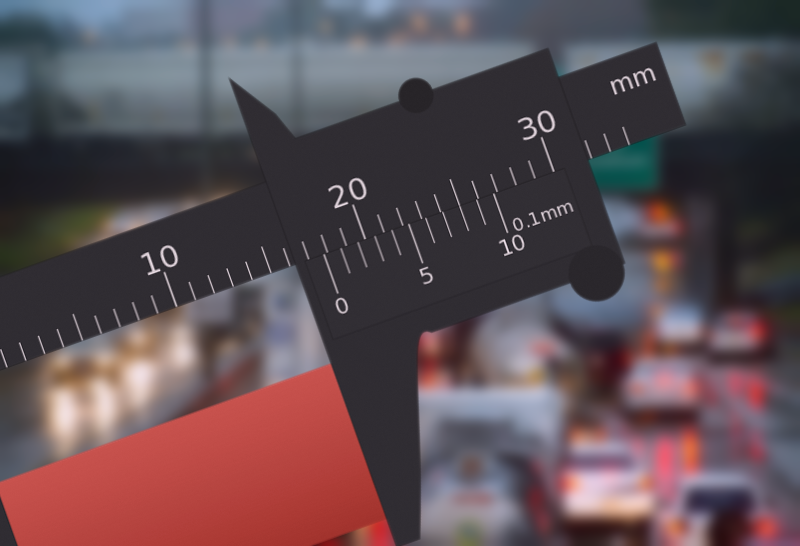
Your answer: 17.8; mm
